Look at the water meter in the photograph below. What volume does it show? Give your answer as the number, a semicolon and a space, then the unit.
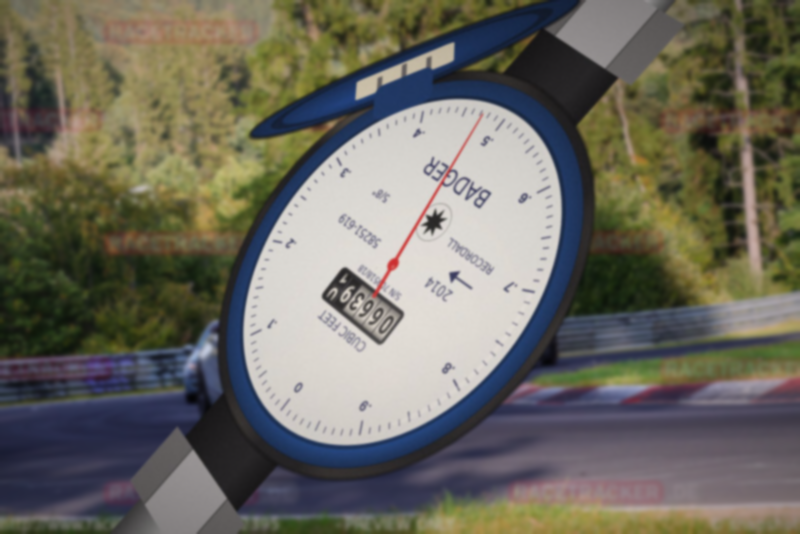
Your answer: 66390.47; ft³
